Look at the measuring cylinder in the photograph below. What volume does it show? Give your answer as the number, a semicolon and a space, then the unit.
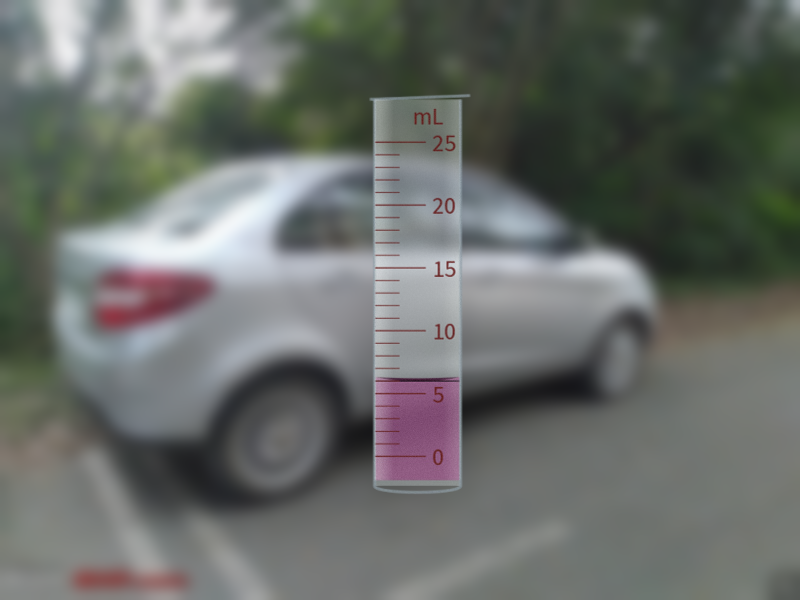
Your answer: 6; mL
